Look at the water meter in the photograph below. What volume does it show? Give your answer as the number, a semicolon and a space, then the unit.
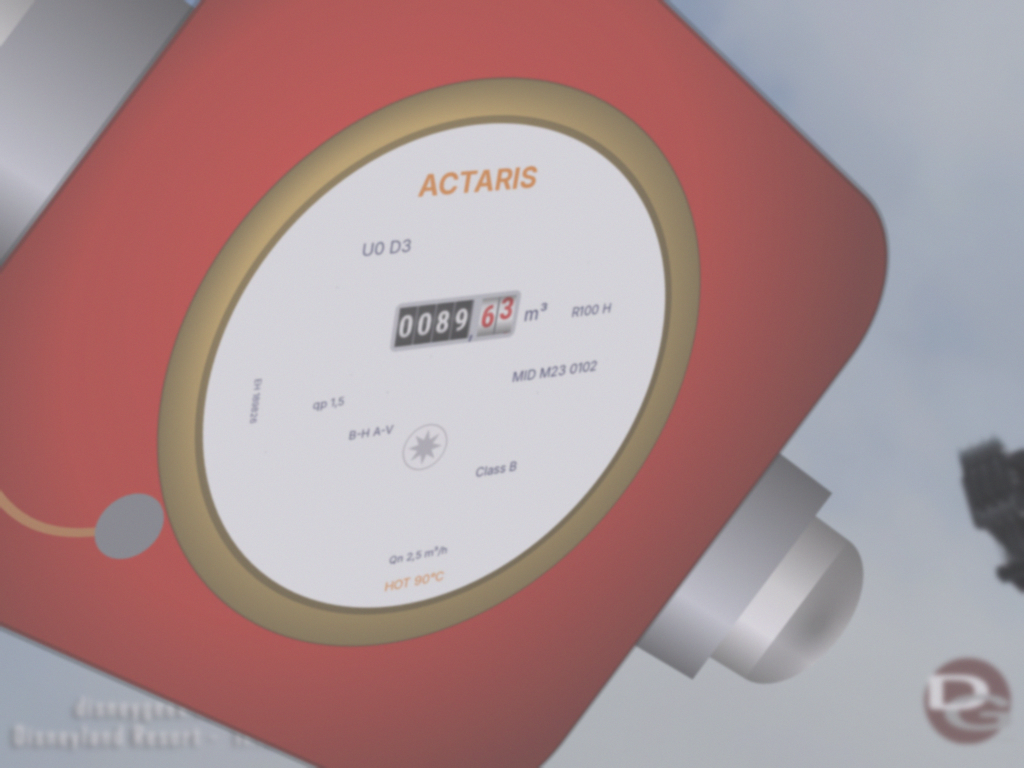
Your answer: 89.63; m³
